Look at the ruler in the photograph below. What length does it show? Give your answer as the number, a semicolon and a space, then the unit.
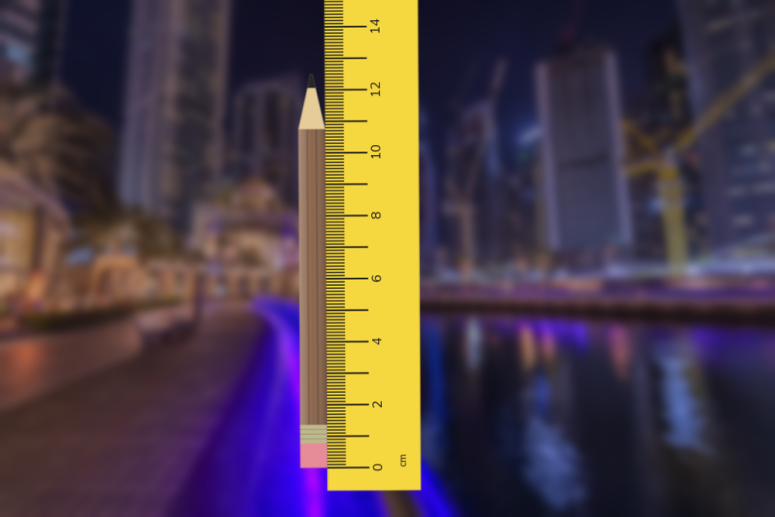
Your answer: 12.5; cm
